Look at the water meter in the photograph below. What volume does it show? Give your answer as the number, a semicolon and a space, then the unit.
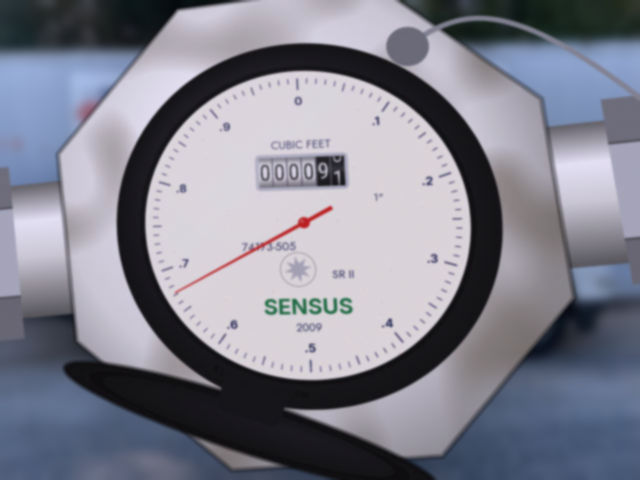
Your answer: 90.67; ft³
